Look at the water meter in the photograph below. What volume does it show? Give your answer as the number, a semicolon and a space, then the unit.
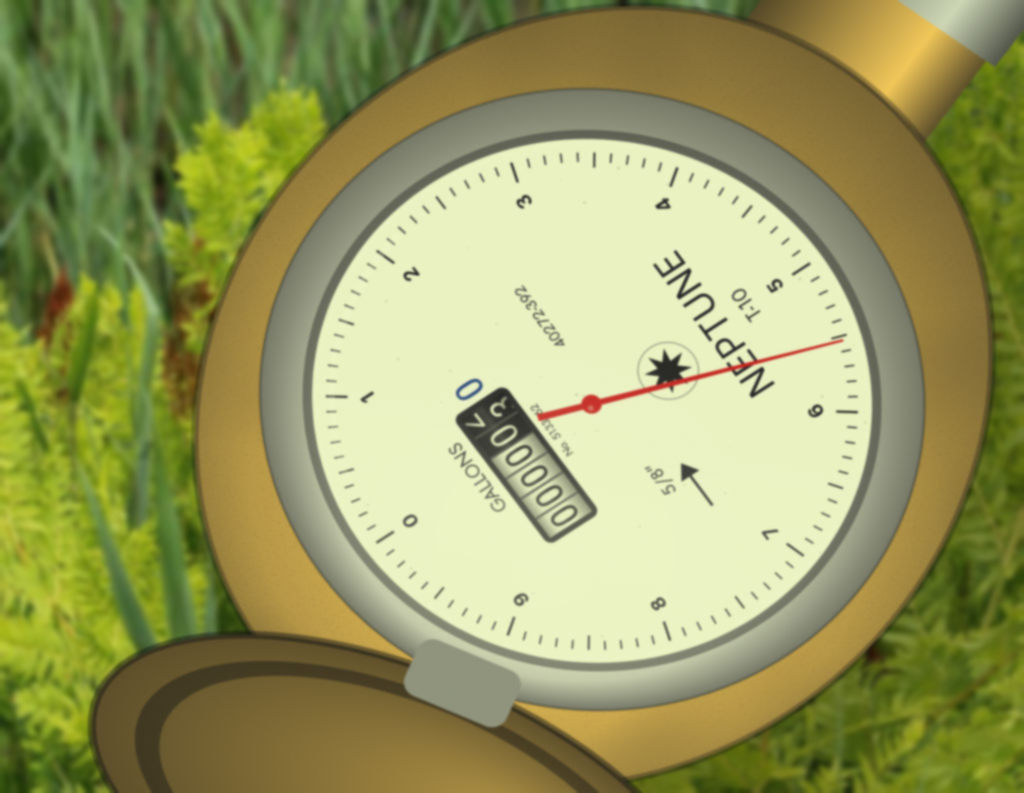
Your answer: 25.5; gal
